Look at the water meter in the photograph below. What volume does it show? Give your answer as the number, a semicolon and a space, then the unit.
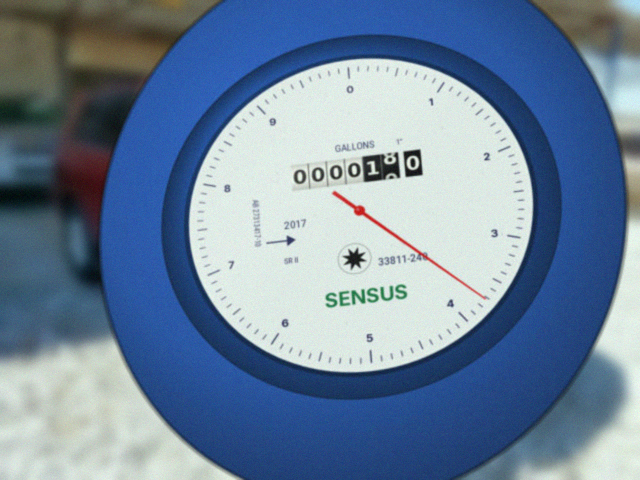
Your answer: 183.7; gal
